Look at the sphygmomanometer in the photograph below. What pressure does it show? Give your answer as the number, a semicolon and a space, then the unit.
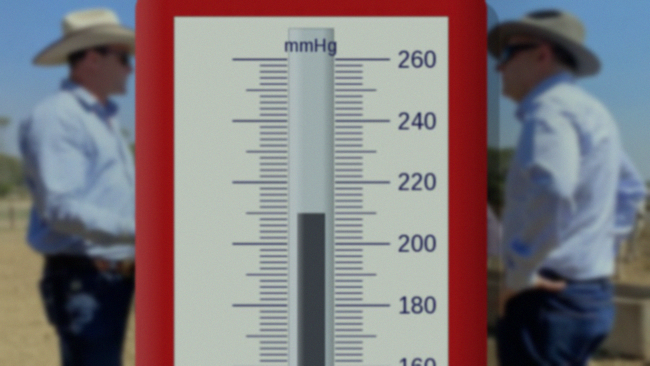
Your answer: 210; mmHg
